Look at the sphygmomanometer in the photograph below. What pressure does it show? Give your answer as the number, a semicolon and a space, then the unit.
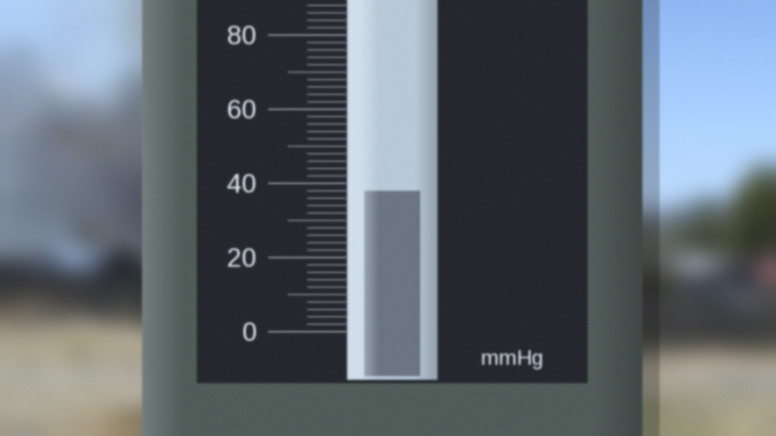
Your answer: 38; mmHg
